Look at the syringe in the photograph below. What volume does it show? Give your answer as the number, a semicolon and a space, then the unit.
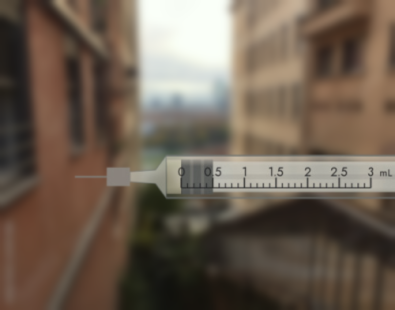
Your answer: 0; mL
